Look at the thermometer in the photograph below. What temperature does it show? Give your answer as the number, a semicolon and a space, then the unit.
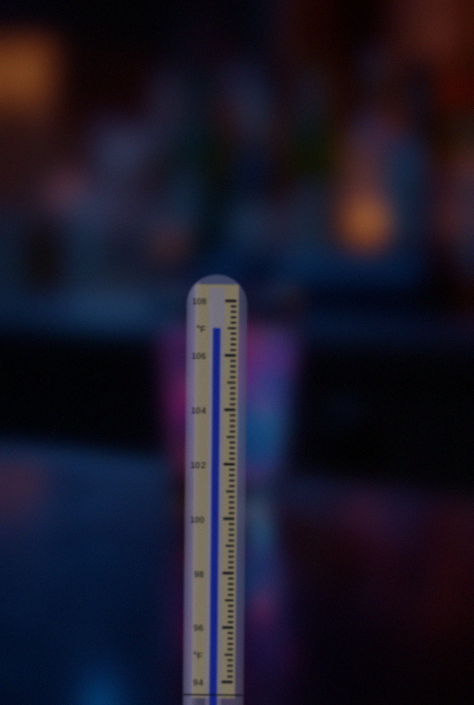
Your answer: 107; °F
